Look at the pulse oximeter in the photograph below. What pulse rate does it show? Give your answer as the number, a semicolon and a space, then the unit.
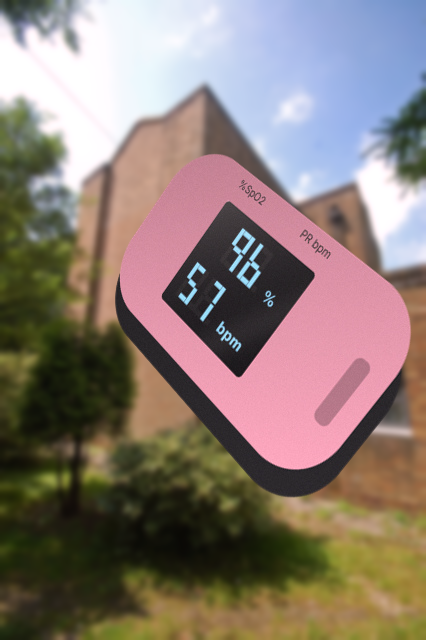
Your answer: 57; bpm
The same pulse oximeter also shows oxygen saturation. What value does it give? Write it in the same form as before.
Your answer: 96; %
